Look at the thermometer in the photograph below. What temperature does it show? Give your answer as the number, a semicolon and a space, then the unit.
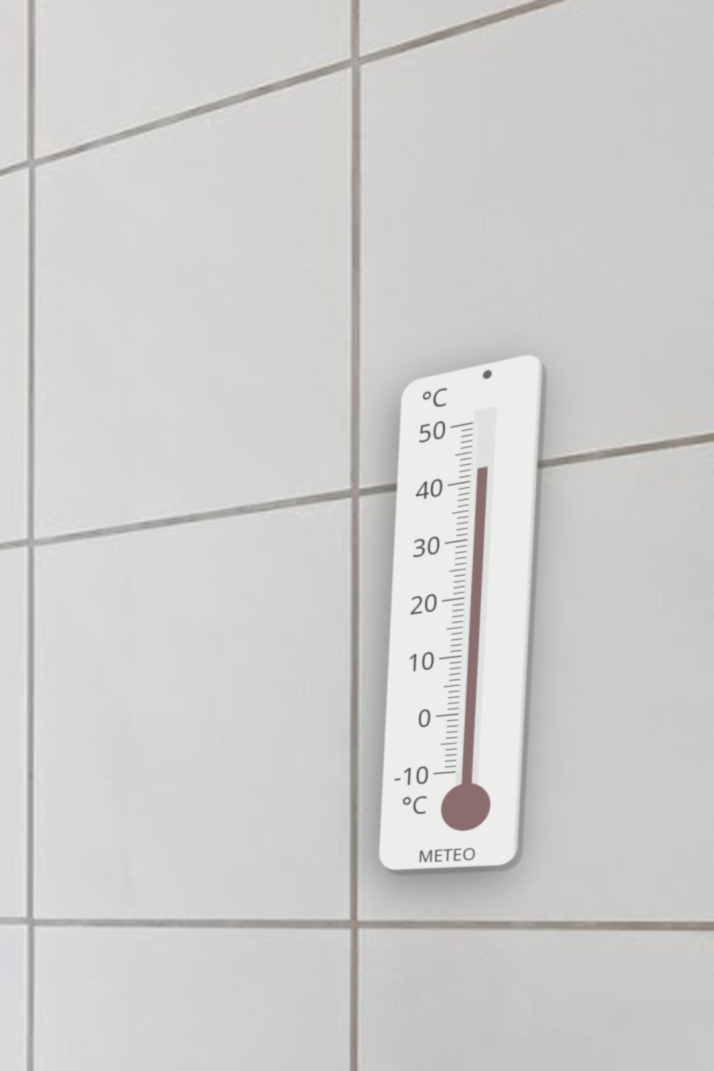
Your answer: 42; °C
